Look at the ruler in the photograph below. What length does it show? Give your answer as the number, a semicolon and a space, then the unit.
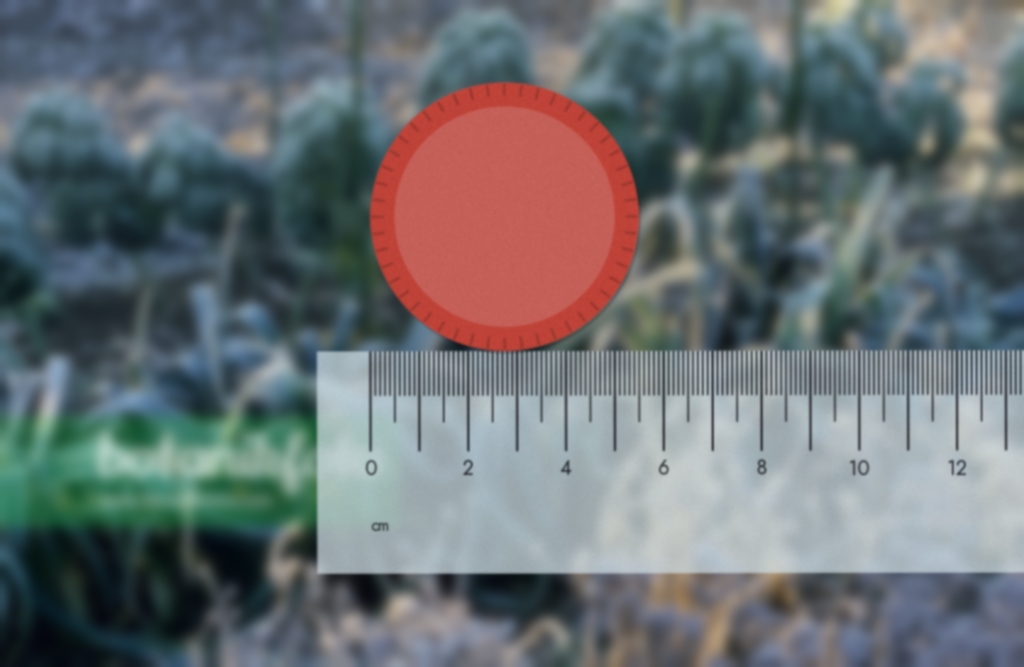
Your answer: 5.5; cm
